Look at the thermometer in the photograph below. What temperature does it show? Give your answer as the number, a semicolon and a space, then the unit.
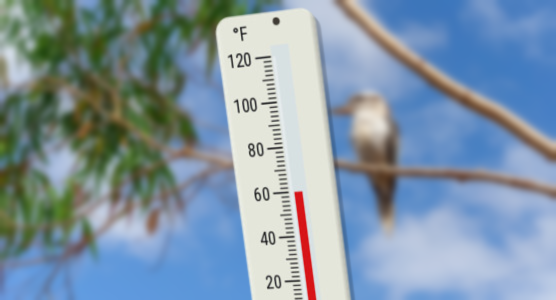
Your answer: 60; °F
